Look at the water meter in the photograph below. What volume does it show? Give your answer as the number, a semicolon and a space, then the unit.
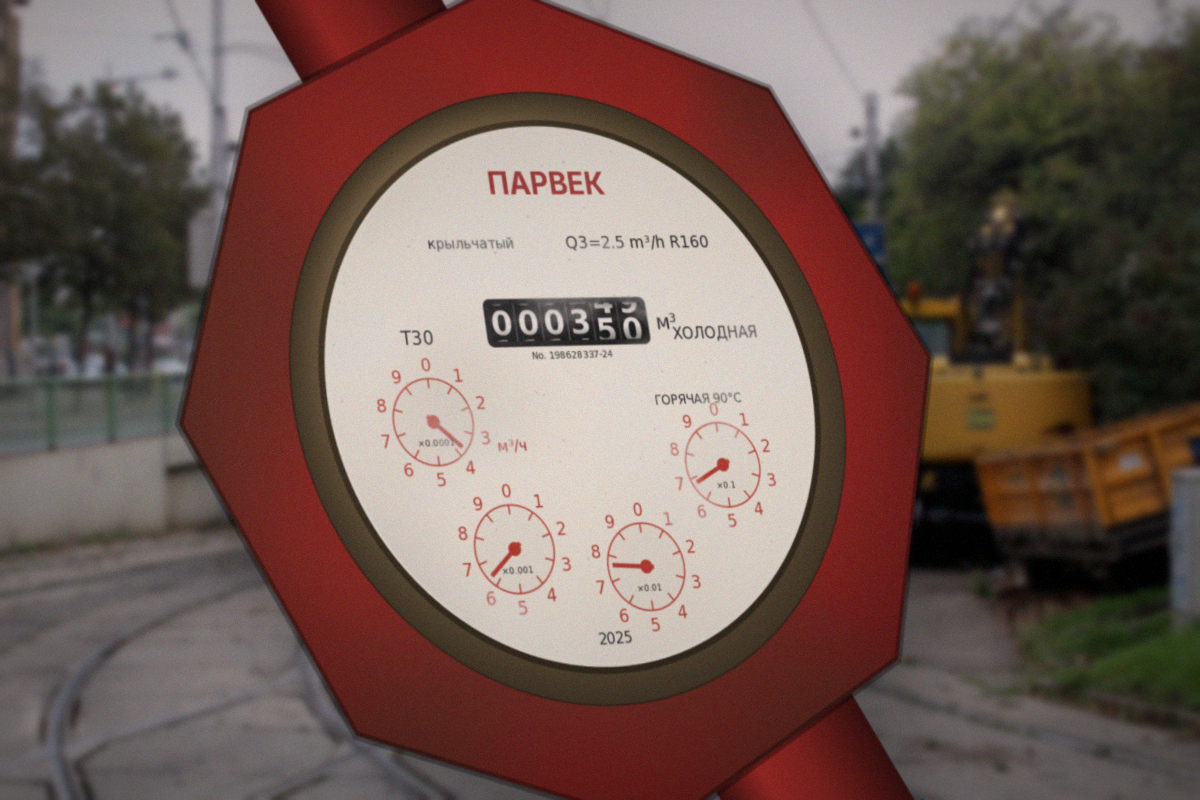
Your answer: 349.6763; m³
